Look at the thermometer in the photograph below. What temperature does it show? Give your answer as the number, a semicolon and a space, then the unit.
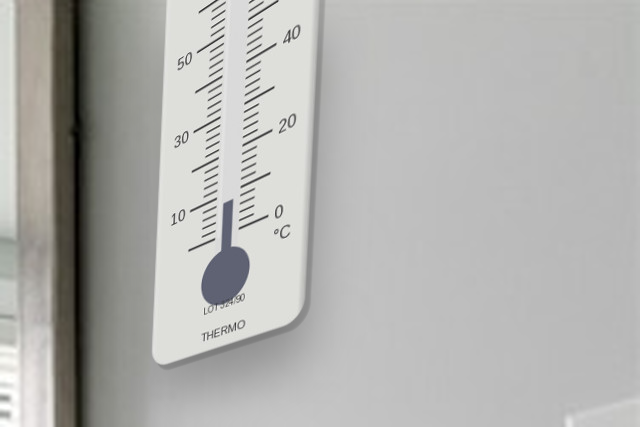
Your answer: 8; °C
